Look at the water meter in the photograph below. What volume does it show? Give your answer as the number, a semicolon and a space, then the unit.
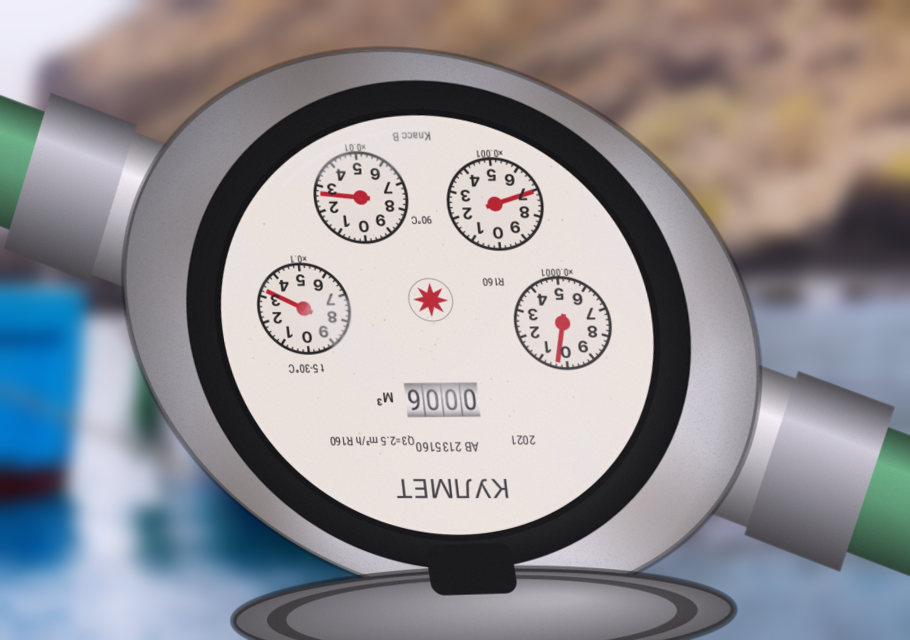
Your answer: 6.3270; m³
